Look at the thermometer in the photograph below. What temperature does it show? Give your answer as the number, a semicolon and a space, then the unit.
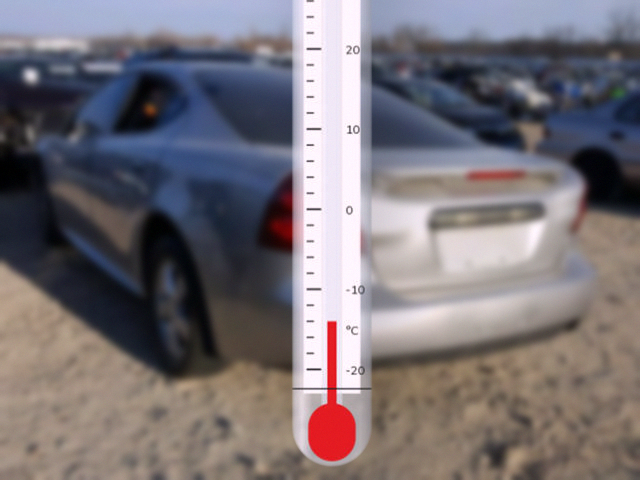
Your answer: -14; °C
